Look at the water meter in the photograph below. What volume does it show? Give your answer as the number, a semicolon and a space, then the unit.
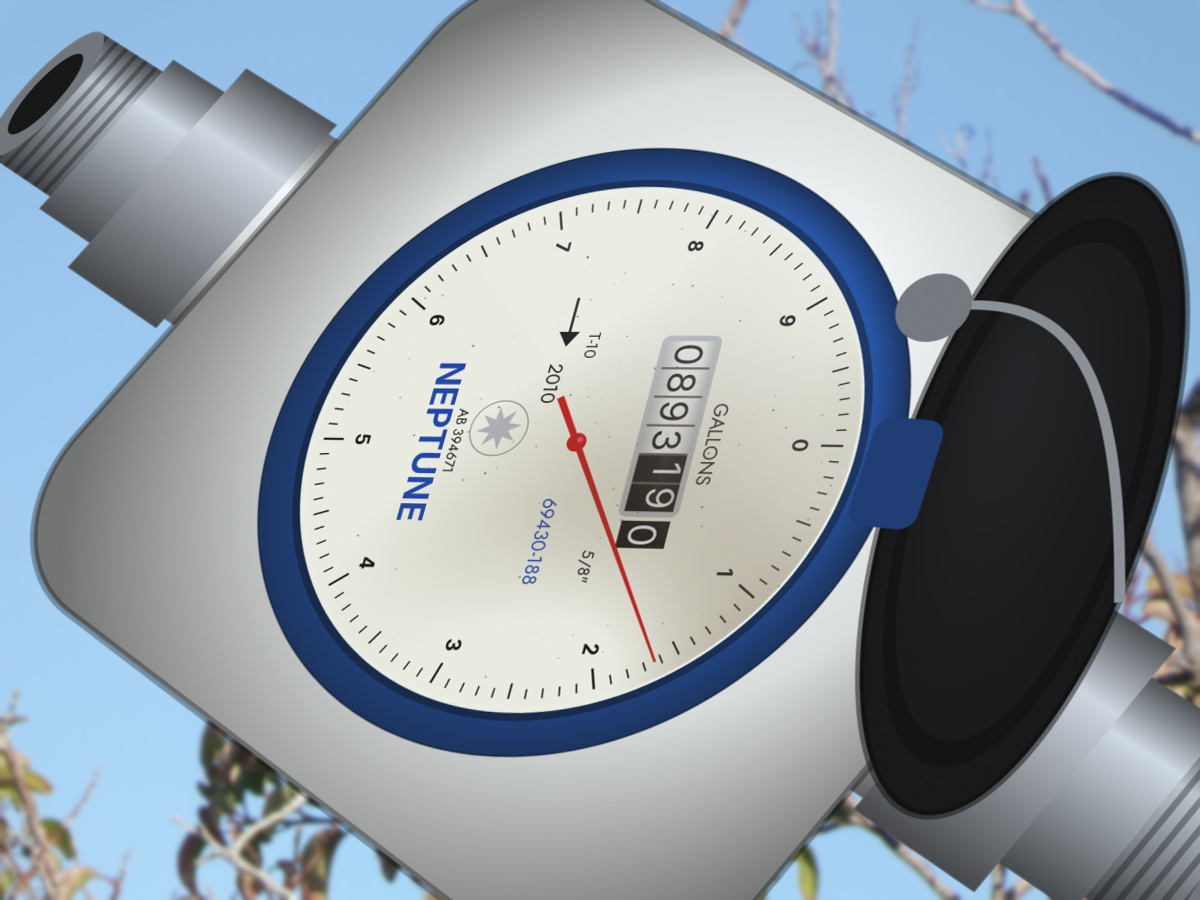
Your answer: 893191.6; gal
